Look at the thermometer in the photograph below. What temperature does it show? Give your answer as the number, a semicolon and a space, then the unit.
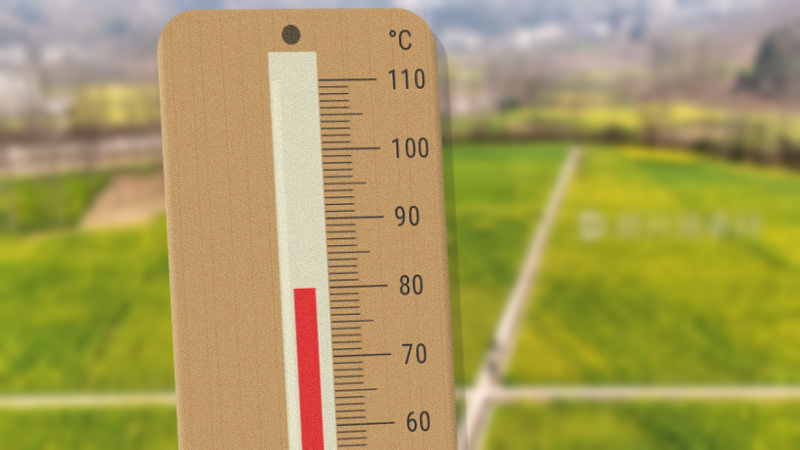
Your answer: 80; °C
